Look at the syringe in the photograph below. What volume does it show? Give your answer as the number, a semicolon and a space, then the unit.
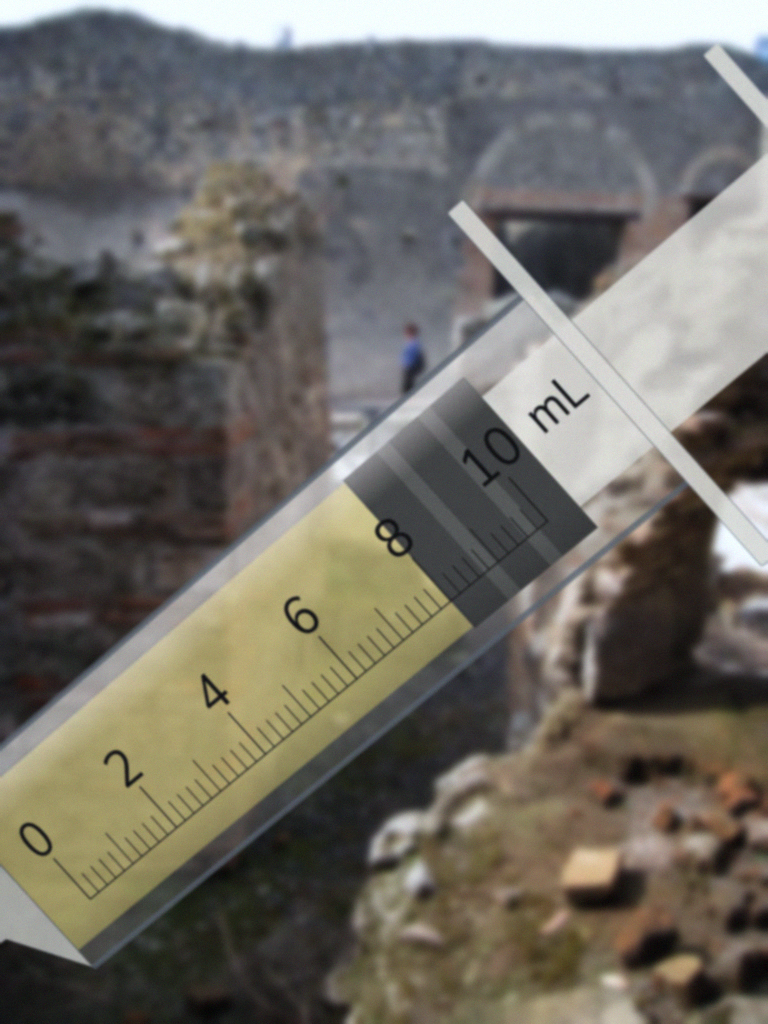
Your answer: 8; mL
